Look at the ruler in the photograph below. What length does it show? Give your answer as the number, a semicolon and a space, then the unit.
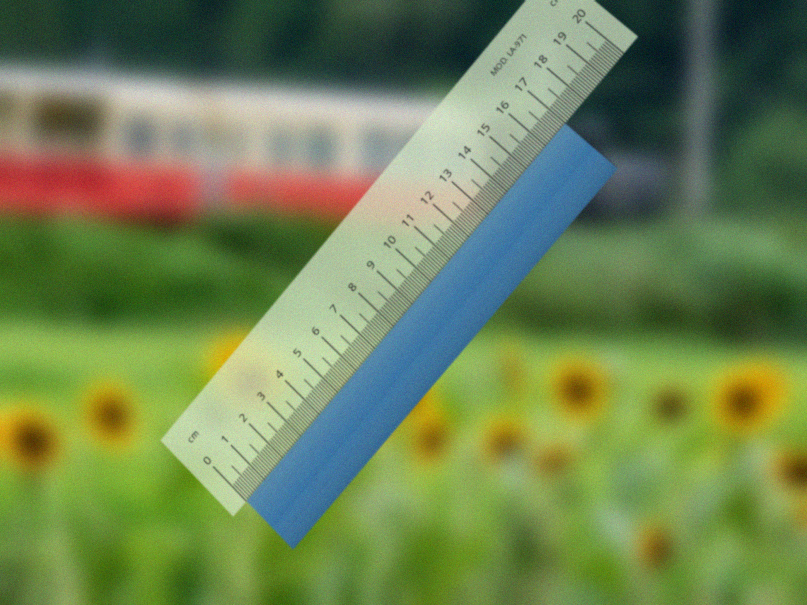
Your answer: 17; cm
